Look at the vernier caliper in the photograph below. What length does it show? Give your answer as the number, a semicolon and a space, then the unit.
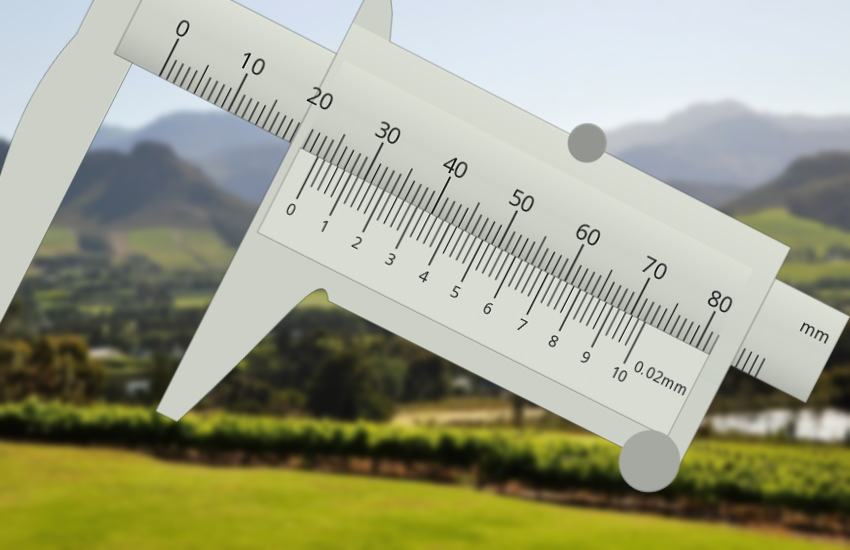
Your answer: 23.2; mm
